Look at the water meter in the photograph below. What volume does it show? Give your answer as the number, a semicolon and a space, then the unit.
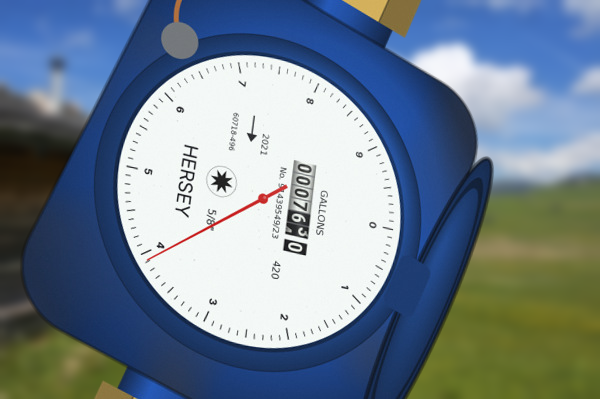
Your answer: 7633.9; gal
